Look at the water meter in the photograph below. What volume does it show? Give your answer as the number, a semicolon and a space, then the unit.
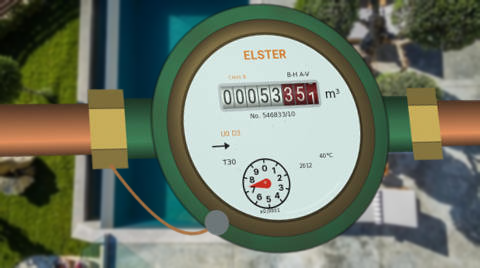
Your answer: 53.3507; m³
